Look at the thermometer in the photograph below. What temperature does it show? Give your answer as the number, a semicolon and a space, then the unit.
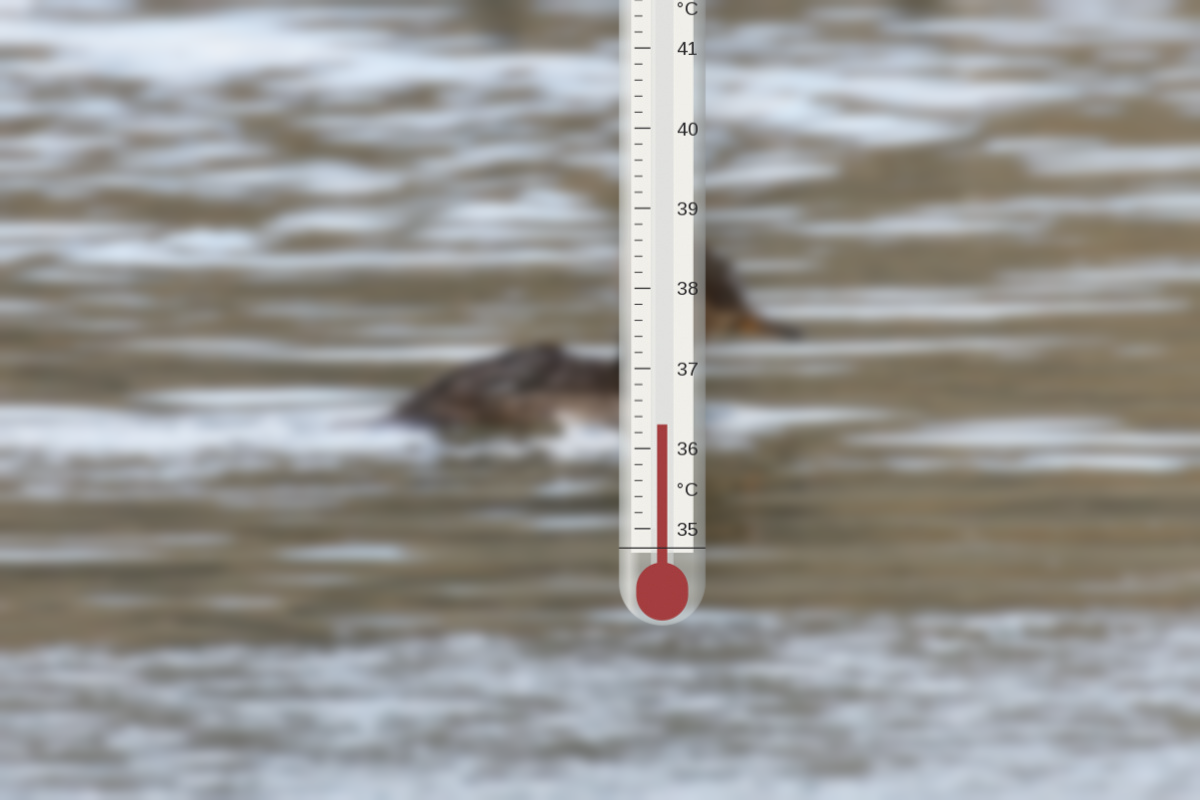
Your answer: 36.3; °C
